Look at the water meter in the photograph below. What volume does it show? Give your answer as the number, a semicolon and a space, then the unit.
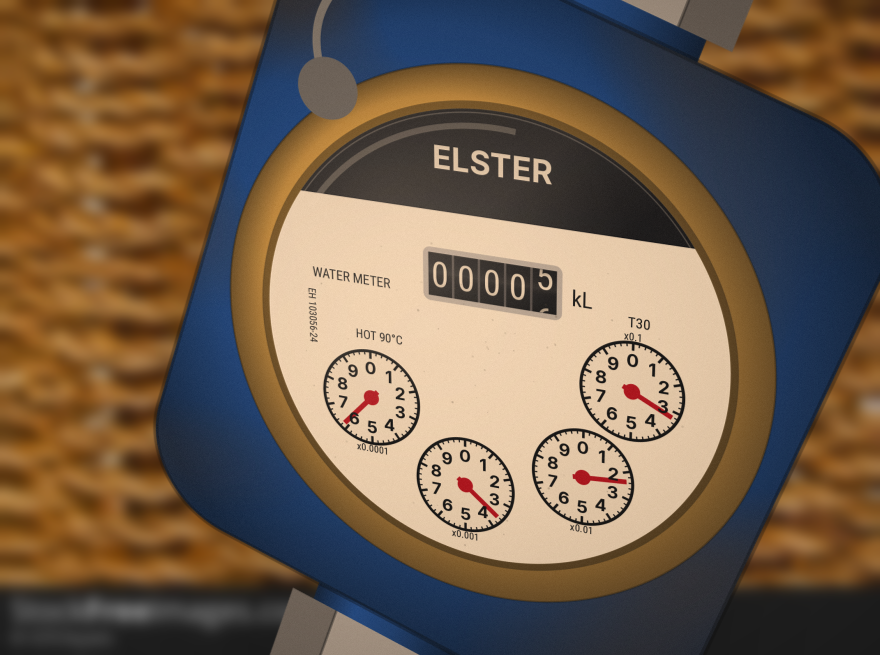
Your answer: 5.3236; kL
